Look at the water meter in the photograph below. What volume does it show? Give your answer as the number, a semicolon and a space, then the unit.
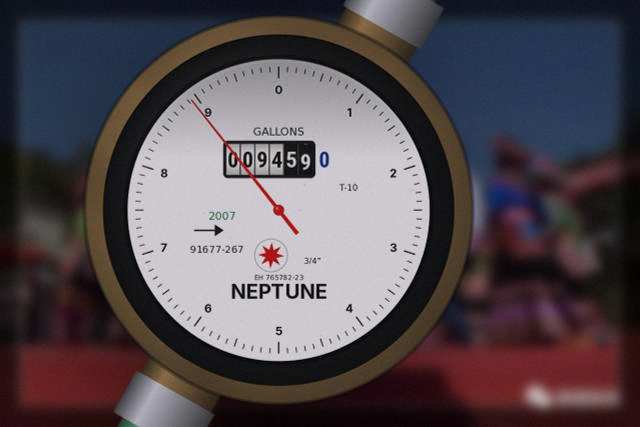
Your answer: 94588.9; gal
